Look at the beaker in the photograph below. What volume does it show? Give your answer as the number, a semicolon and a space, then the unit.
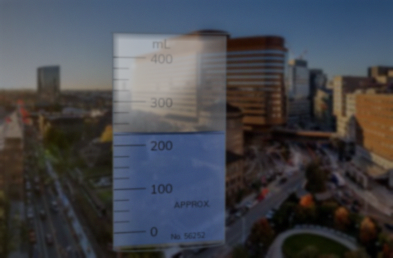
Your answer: 225; mL
